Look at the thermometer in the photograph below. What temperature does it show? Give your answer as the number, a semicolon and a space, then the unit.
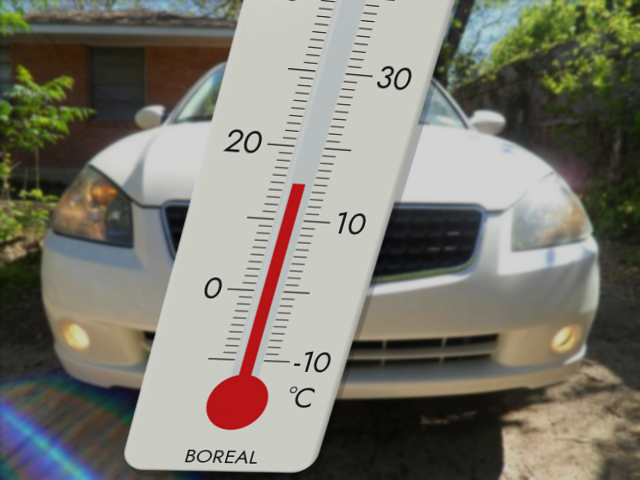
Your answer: 15; °C
